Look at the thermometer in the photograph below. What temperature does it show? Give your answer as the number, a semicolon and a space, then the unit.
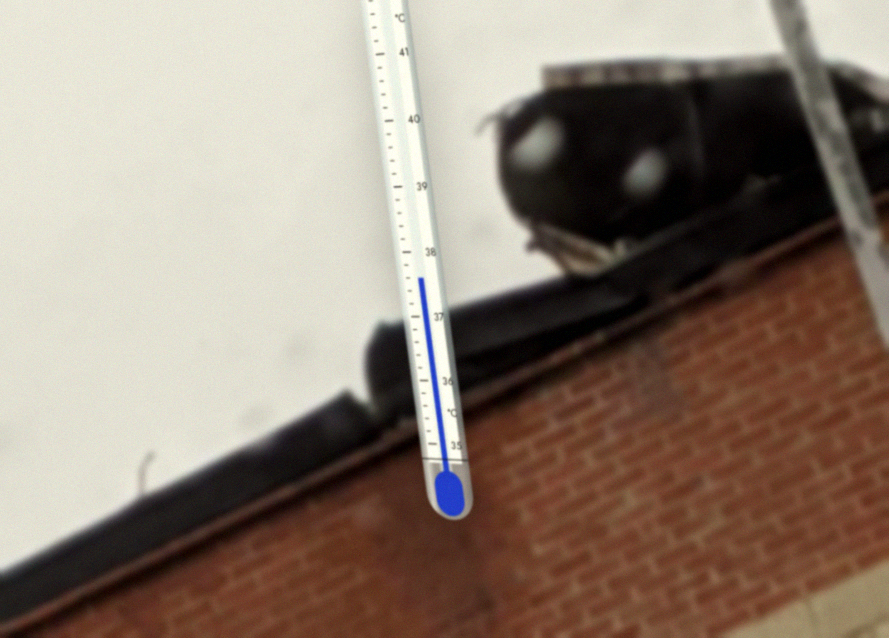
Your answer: 37.6; °C
